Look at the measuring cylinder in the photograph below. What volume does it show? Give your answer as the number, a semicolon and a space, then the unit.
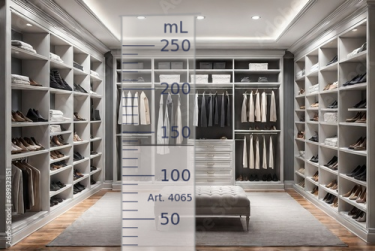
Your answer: 135; mL
